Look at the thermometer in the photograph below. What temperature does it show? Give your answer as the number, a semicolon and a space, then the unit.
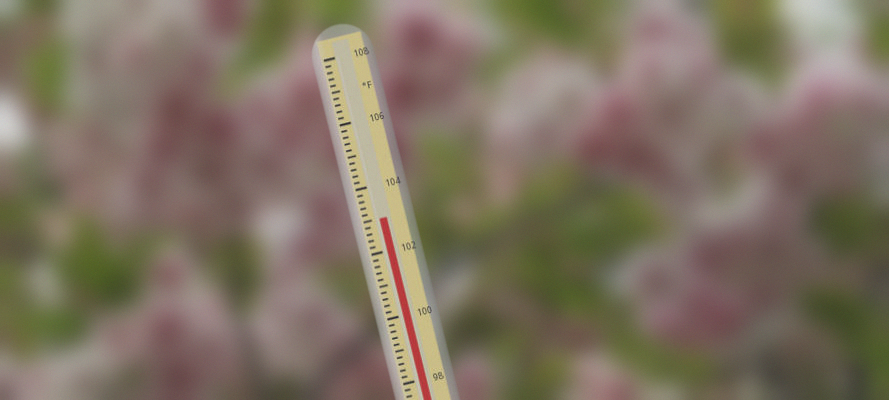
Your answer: 103; °F
